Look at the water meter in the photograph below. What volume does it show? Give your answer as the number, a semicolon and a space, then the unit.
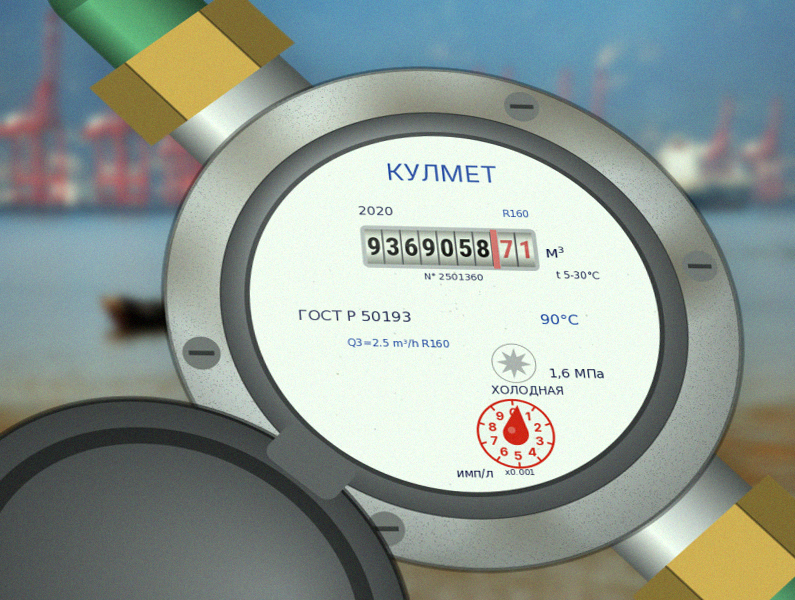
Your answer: 9369058.710; m³
